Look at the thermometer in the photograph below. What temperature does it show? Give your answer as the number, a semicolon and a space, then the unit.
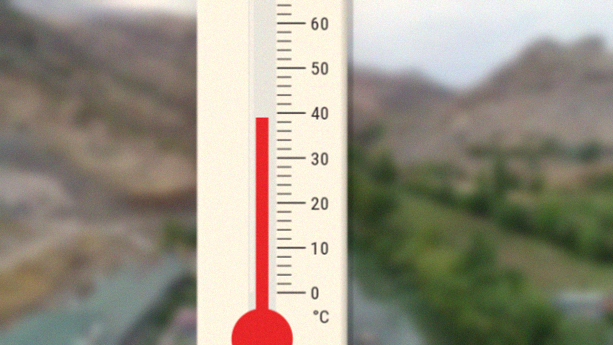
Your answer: 39; °C
